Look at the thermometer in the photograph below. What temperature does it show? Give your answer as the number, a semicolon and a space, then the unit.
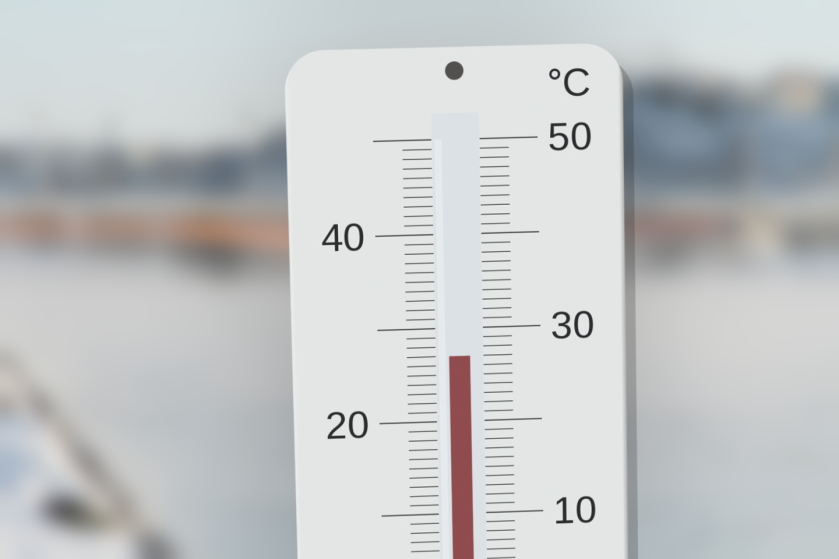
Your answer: 27; °C
